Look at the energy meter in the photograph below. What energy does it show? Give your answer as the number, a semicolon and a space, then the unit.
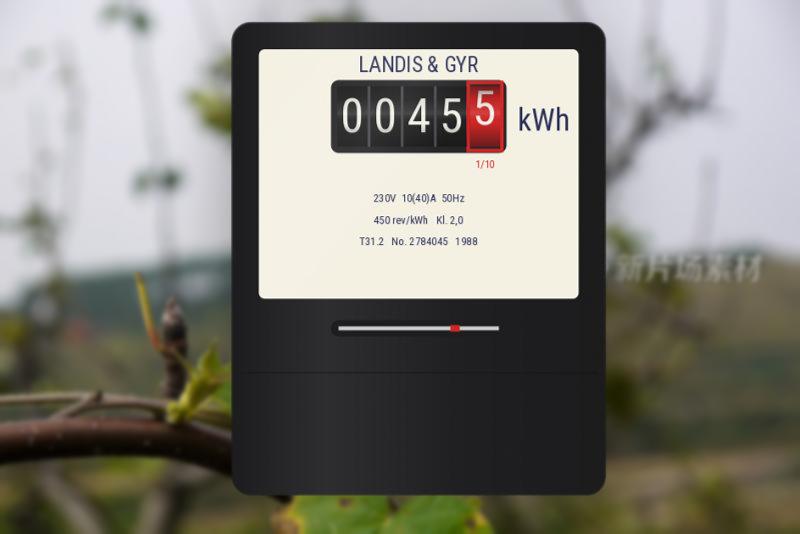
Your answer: 45.5; kWh
